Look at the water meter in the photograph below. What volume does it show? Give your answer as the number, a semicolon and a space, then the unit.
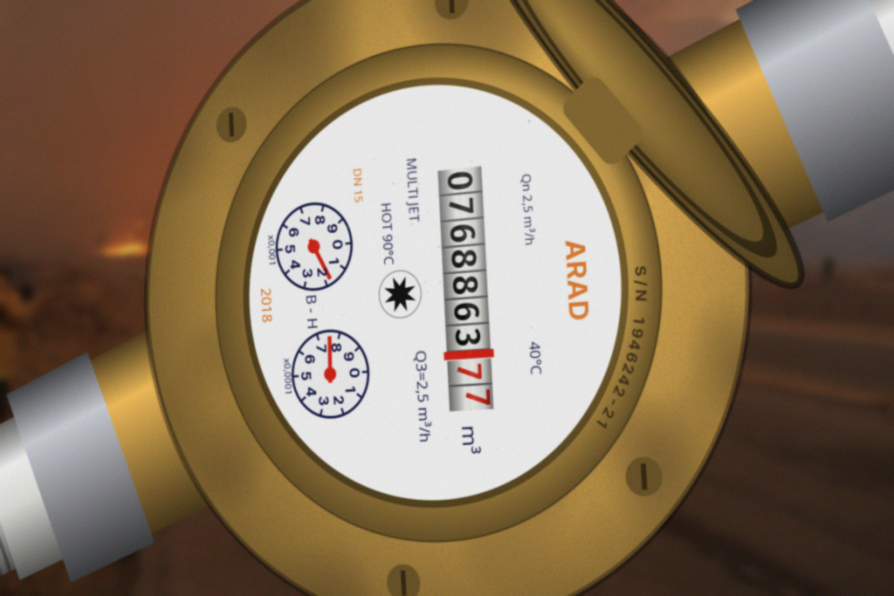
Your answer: 768863.7717; m³
